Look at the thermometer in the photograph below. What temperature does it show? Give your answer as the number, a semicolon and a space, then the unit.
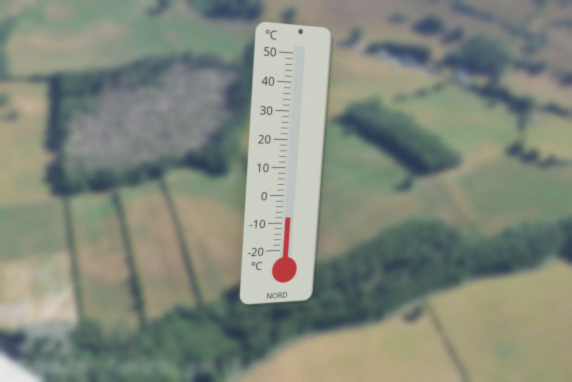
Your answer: -8; °C
